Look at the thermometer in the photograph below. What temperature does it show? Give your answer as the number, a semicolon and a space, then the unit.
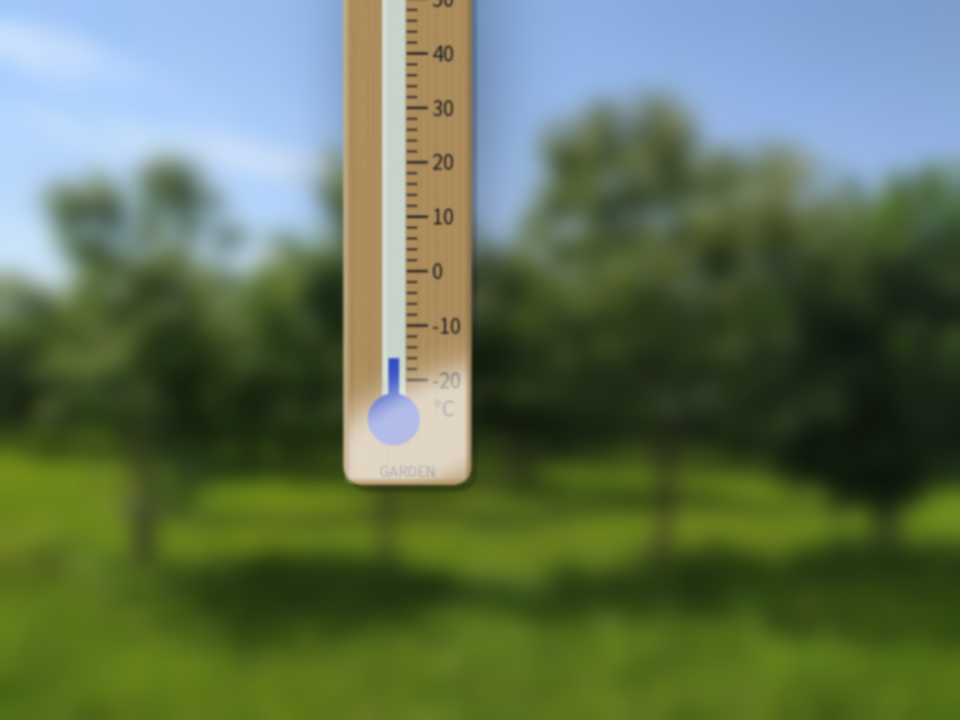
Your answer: -16; °C
